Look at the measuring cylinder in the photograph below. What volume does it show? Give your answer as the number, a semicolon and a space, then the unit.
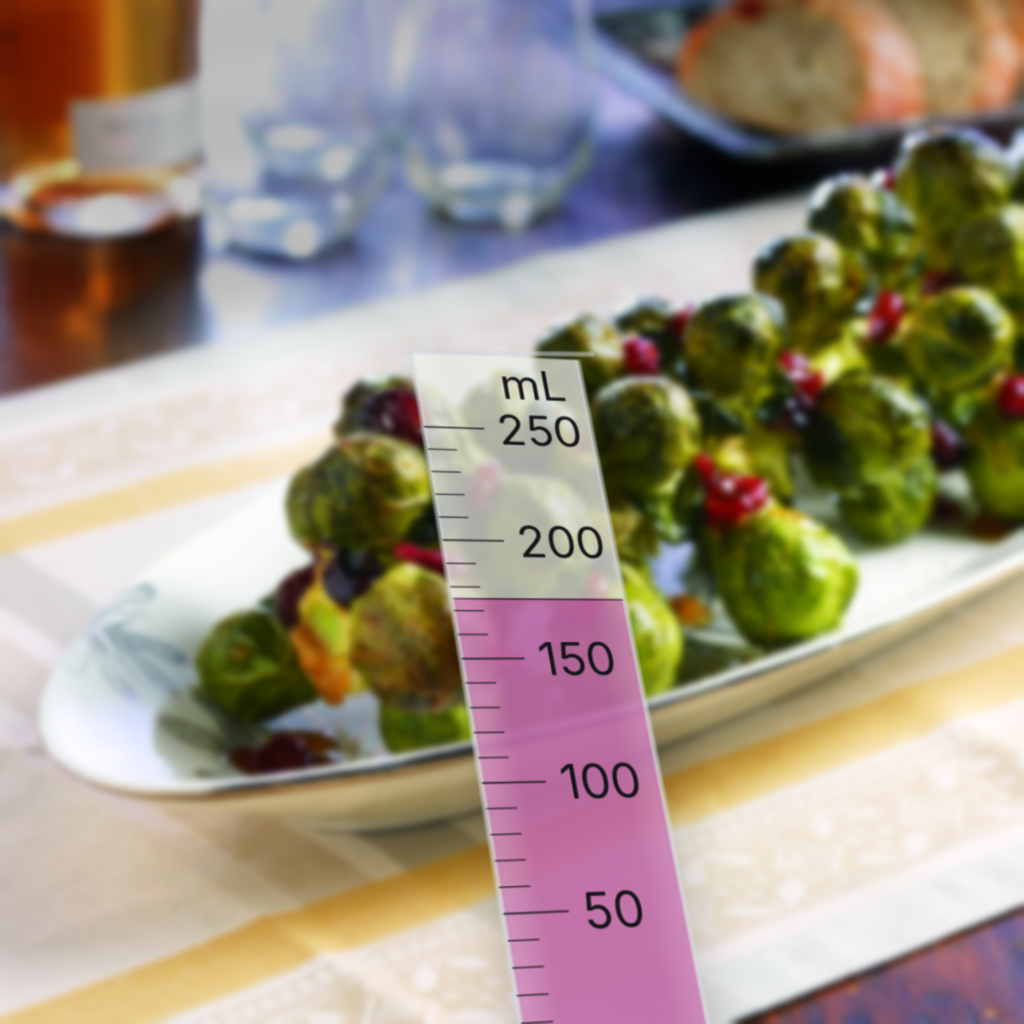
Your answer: 175; mL
